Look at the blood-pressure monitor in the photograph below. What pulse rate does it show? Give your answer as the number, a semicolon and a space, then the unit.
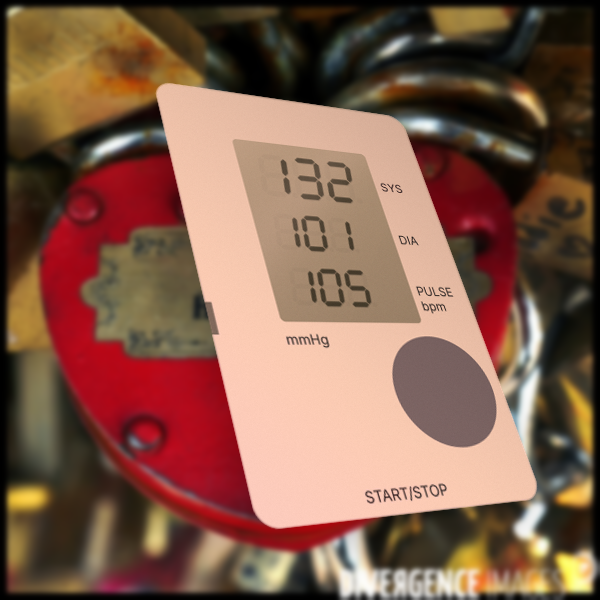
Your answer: 105; bpm
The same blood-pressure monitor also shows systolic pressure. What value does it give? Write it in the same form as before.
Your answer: 132; mmHg
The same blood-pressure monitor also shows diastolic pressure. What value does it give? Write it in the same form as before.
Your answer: 101; mmHg
